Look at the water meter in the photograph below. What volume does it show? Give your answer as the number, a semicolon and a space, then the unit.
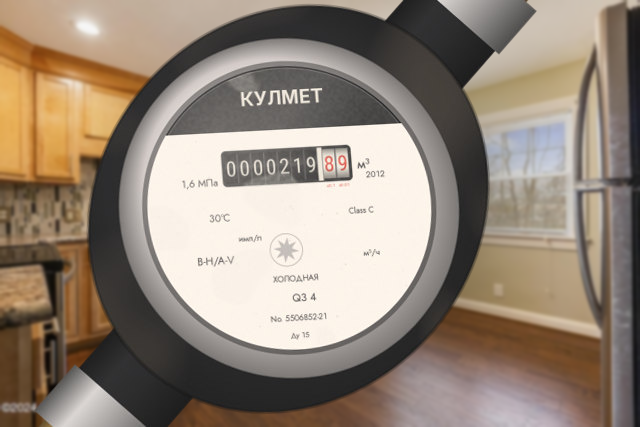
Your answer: 219.89; m³
